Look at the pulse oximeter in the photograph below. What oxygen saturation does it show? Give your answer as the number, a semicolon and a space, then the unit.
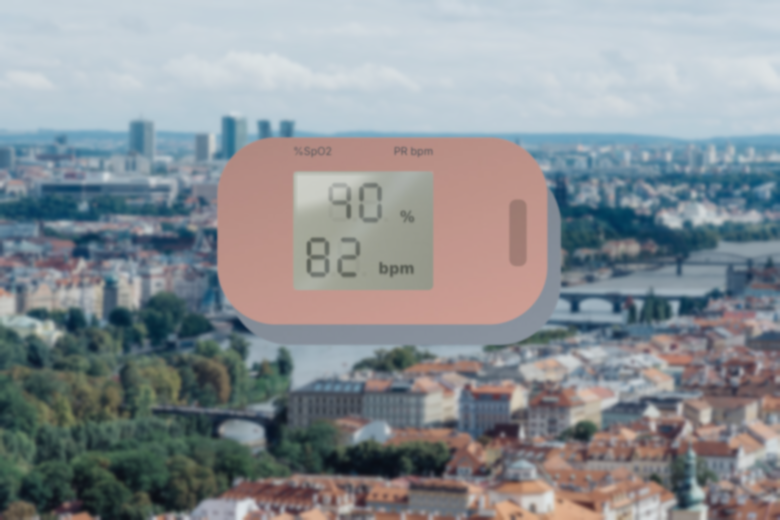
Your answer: 90; %
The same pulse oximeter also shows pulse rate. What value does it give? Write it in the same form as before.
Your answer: 82; bpm
